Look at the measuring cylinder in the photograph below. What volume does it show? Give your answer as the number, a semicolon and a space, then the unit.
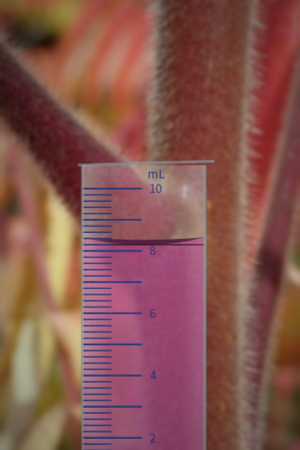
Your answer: 8.2; mL
